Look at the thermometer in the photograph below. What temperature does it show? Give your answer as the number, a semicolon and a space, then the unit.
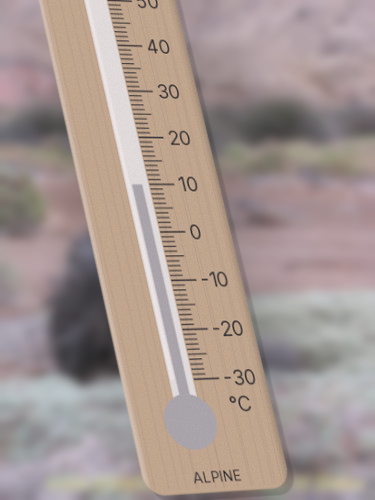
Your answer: 10; °C
